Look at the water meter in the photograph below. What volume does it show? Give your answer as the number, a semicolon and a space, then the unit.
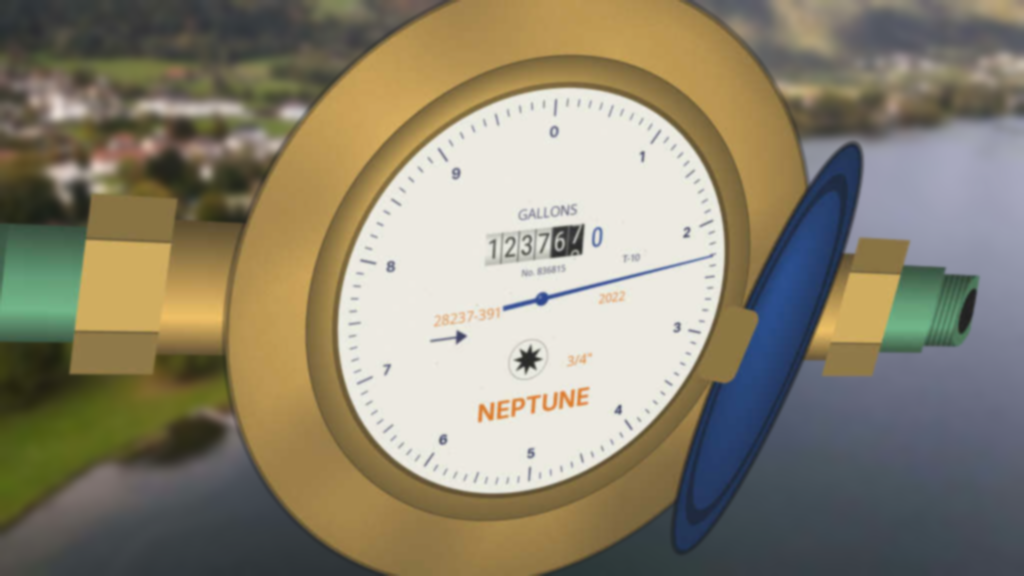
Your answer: 1237672.3; gal
